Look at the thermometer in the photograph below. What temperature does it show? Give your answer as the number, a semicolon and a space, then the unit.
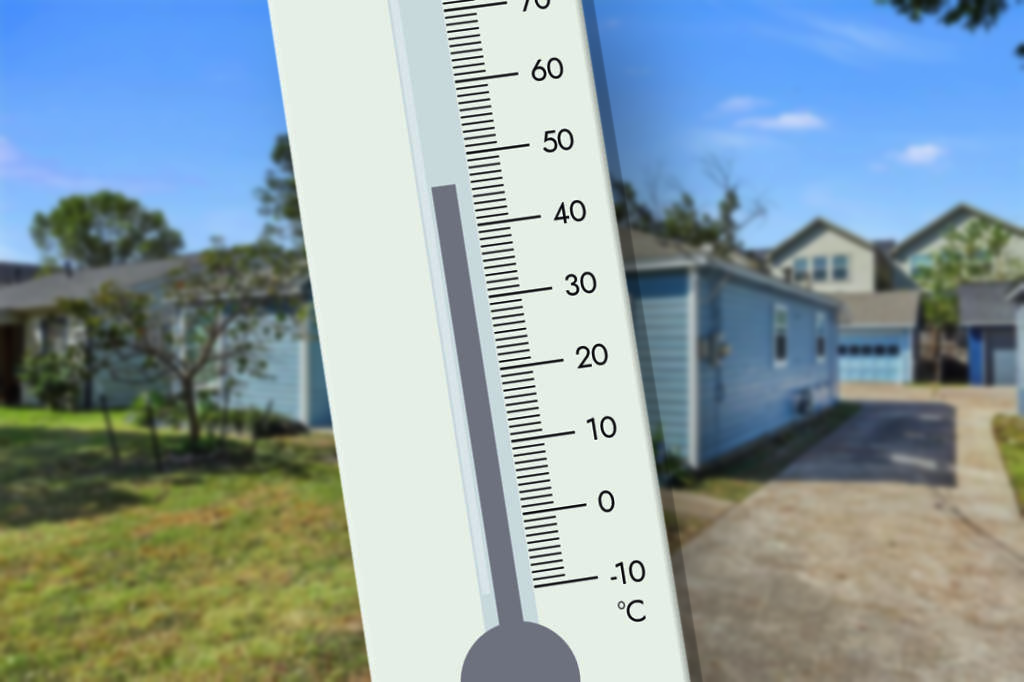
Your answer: 46; °C
